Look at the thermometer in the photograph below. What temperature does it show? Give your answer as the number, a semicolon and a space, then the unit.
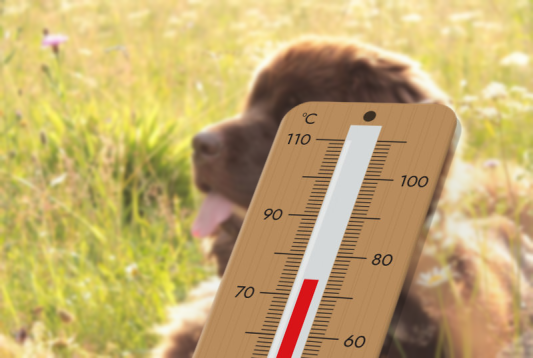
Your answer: 74; °C
